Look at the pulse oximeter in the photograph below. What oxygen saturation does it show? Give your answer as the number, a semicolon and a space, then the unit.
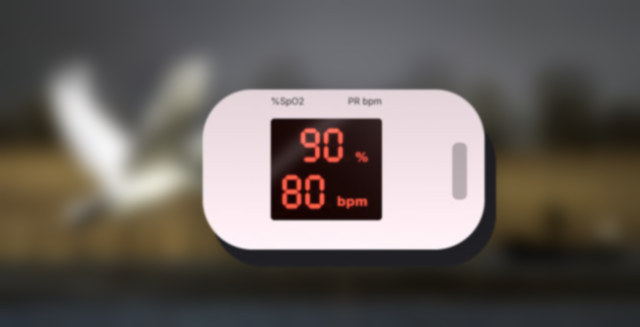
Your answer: 90; %
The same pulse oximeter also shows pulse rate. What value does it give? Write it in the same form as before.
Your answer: 80; bpm
